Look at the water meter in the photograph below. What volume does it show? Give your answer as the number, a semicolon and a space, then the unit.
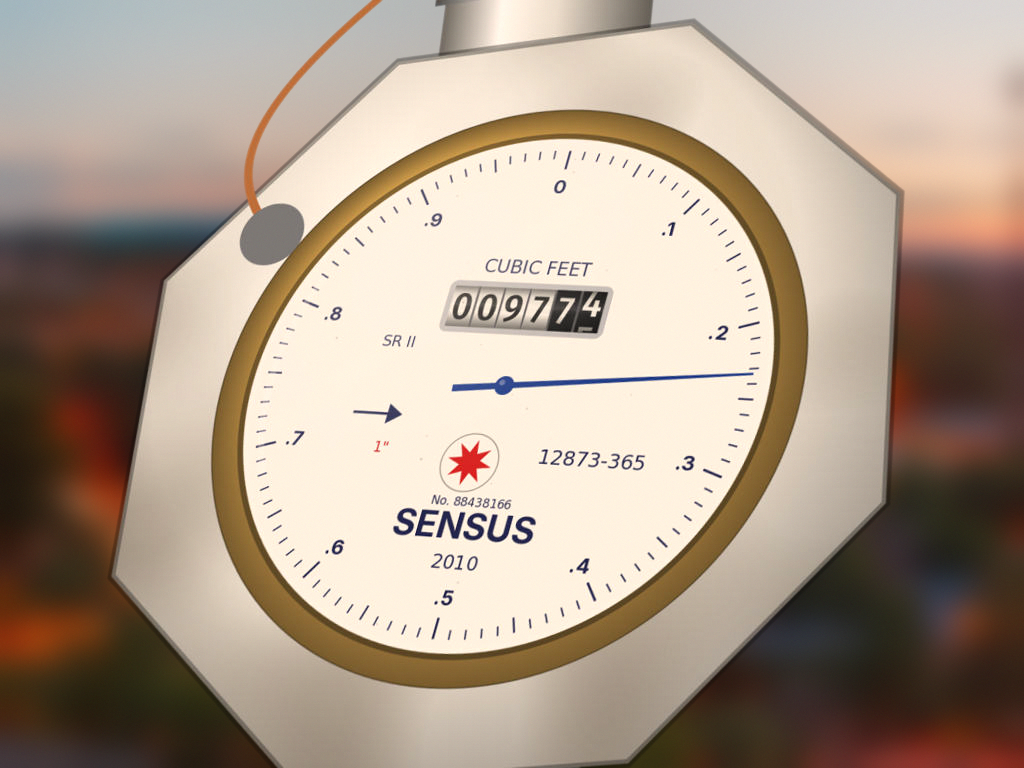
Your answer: 9774.23; ft³
